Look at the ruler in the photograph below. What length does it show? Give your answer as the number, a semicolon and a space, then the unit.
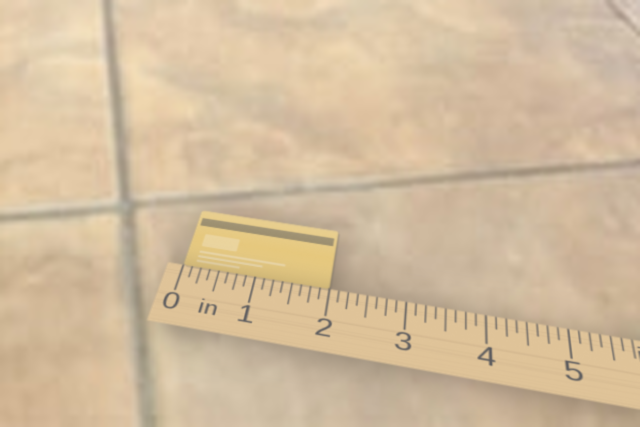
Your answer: 2; in
